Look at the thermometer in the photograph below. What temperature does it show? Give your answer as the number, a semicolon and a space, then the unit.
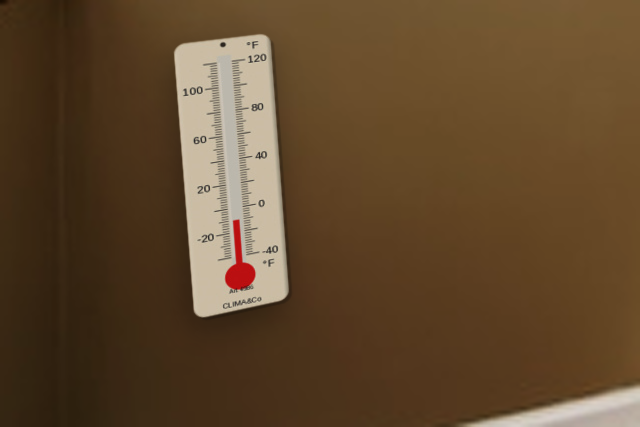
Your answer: -10; °F
